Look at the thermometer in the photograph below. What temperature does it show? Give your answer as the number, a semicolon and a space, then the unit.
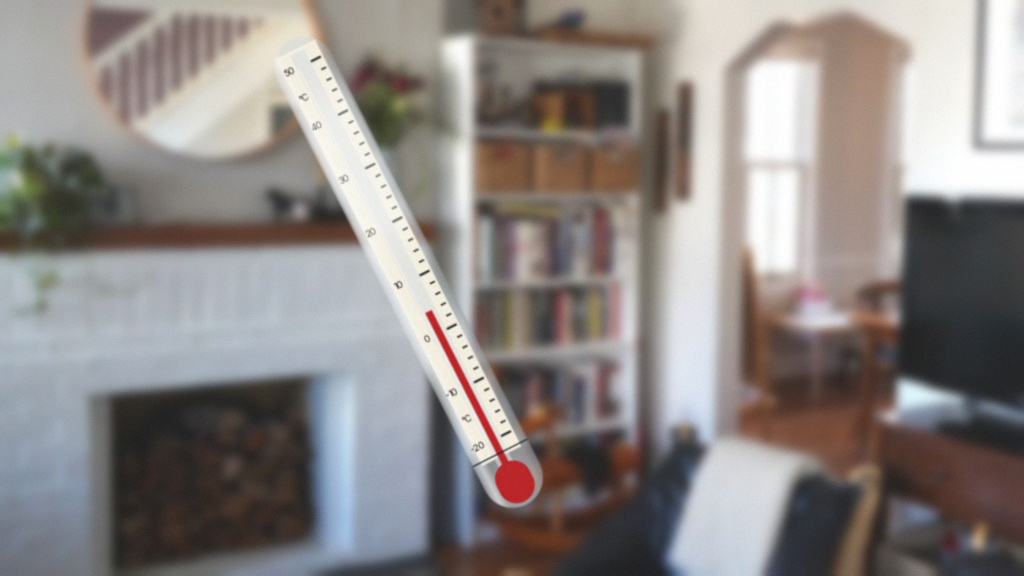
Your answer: 4; °C
